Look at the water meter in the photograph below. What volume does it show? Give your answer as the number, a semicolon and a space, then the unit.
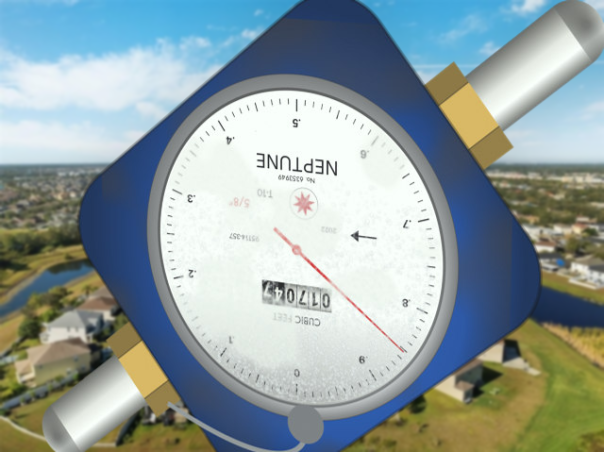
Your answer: 17046.85; ft³
